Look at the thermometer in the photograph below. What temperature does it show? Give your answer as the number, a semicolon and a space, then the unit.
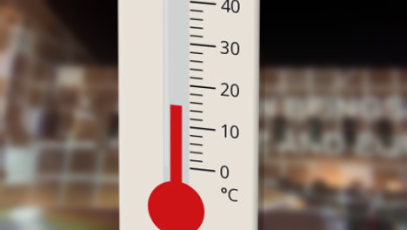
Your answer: 15; °C
